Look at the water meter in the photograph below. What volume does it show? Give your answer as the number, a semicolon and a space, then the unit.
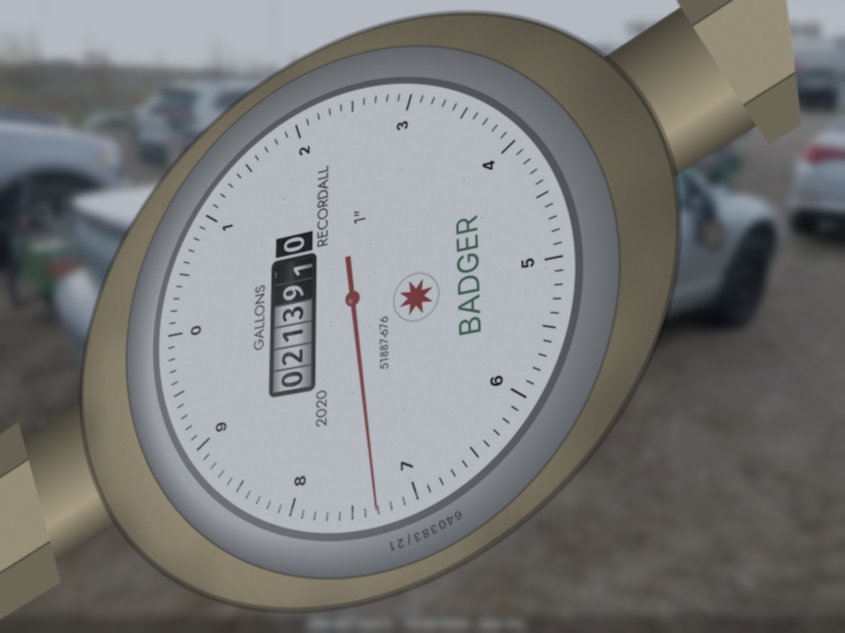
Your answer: 213907.3; gal
